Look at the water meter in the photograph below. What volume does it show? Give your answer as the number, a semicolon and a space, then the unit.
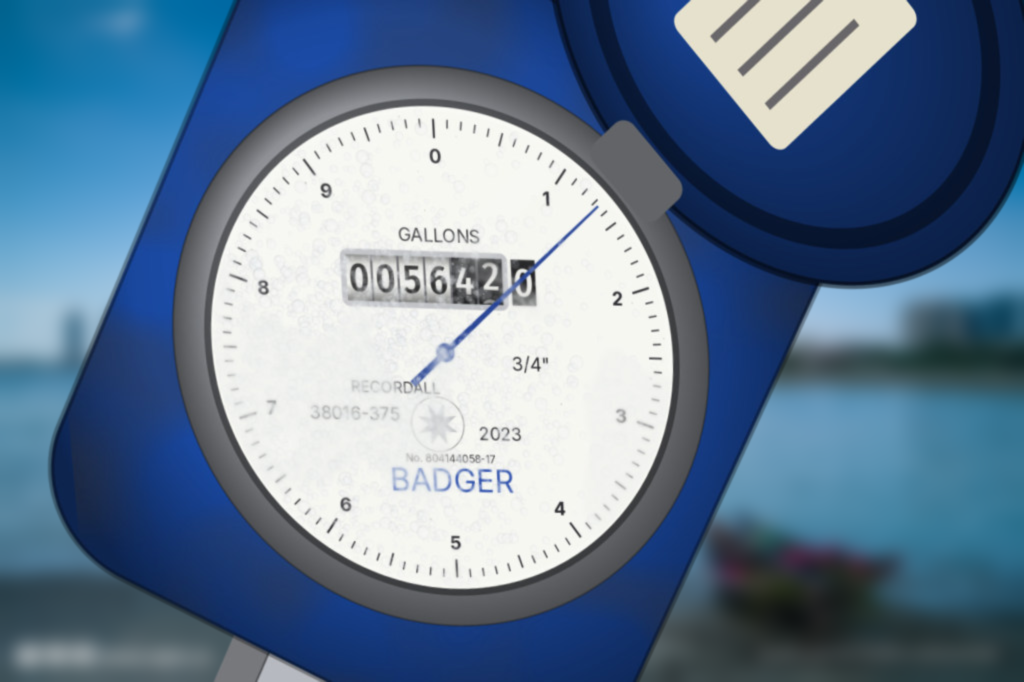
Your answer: 56421.3; gal
